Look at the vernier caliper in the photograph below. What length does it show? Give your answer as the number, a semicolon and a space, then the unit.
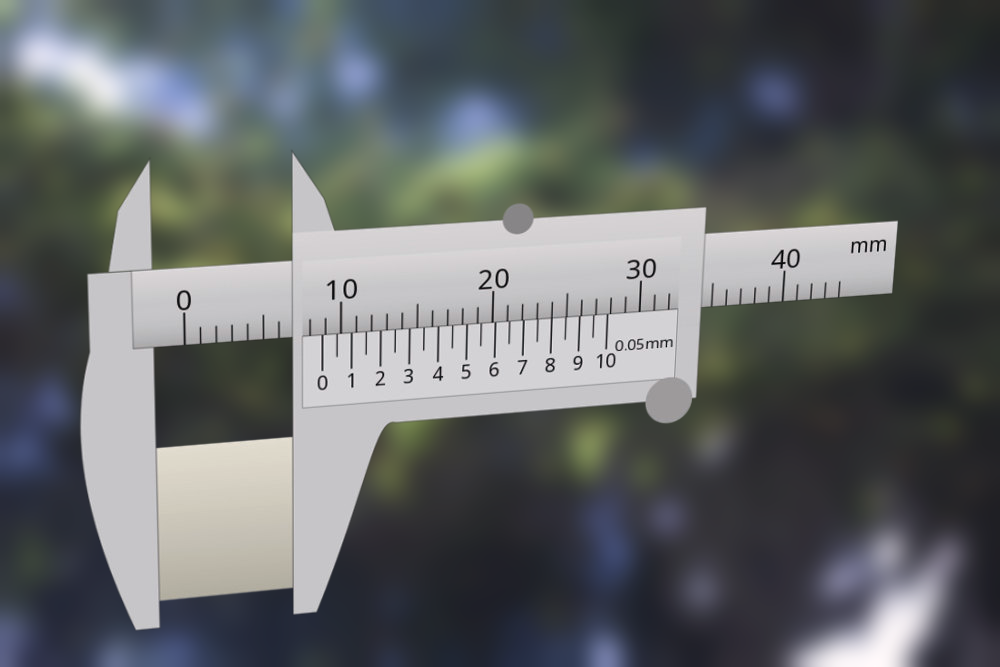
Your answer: 8.8; mm
